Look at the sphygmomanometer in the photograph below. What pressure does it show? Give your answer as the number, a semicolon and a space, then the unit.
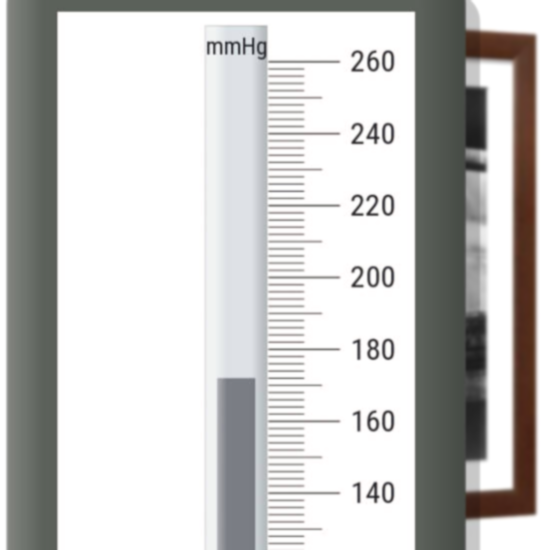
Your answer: 172; mmHg
